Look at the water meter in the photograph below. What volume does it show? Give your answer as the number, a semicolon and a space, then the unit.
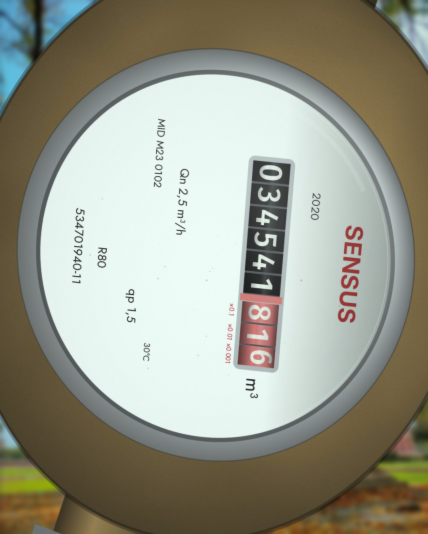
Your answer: 34541.816; m³
